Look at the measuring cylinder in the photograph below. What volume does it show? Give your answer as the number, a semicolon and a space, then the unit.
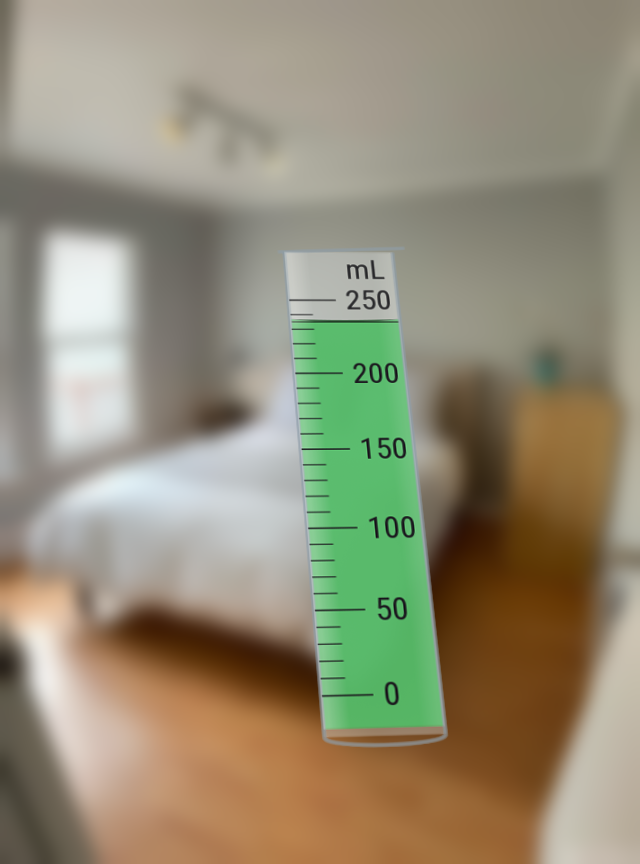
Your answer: 235; mL
